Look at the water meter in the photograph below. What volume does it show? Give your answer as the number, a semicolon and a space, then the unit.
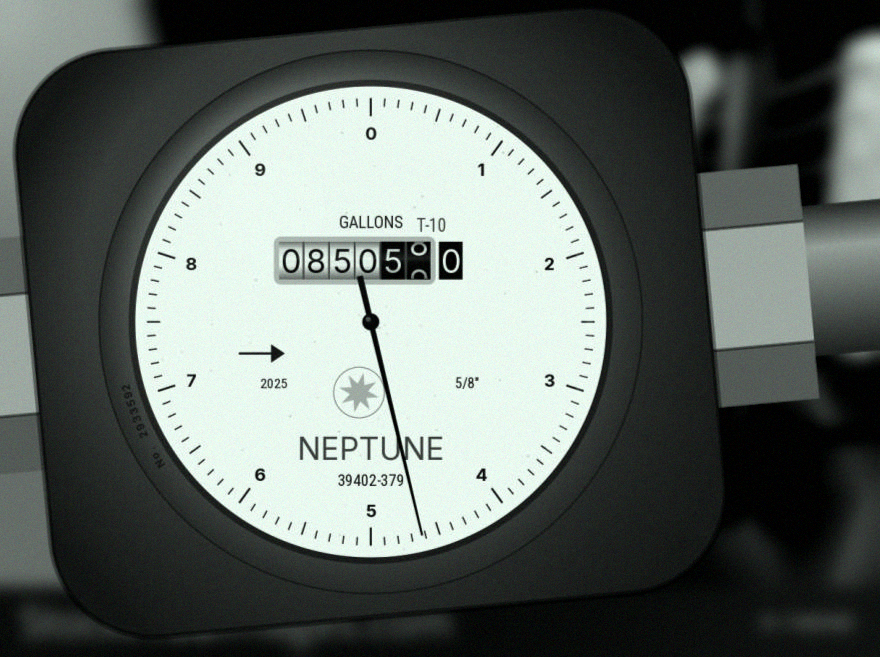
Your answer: 850584.6; gal
